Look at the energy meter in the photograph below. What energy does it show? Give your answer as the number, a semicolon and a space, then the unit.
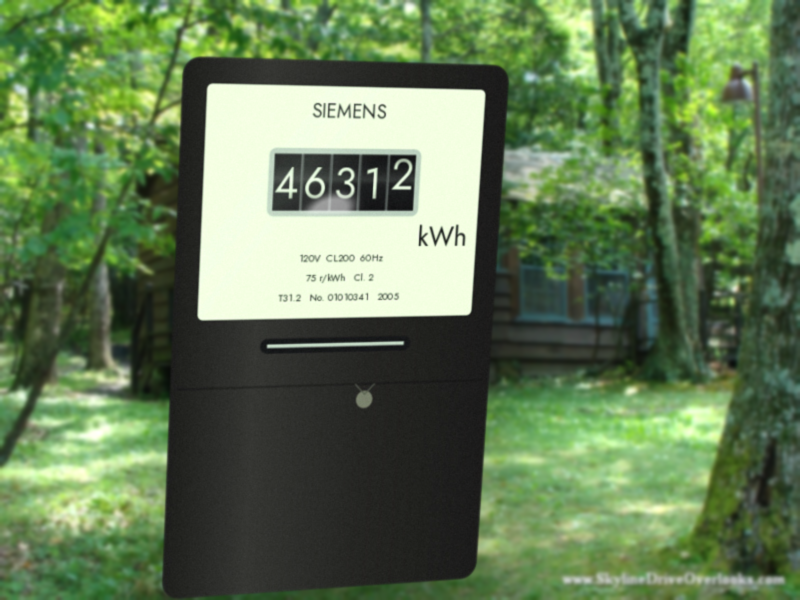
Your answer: 46312; kWh
